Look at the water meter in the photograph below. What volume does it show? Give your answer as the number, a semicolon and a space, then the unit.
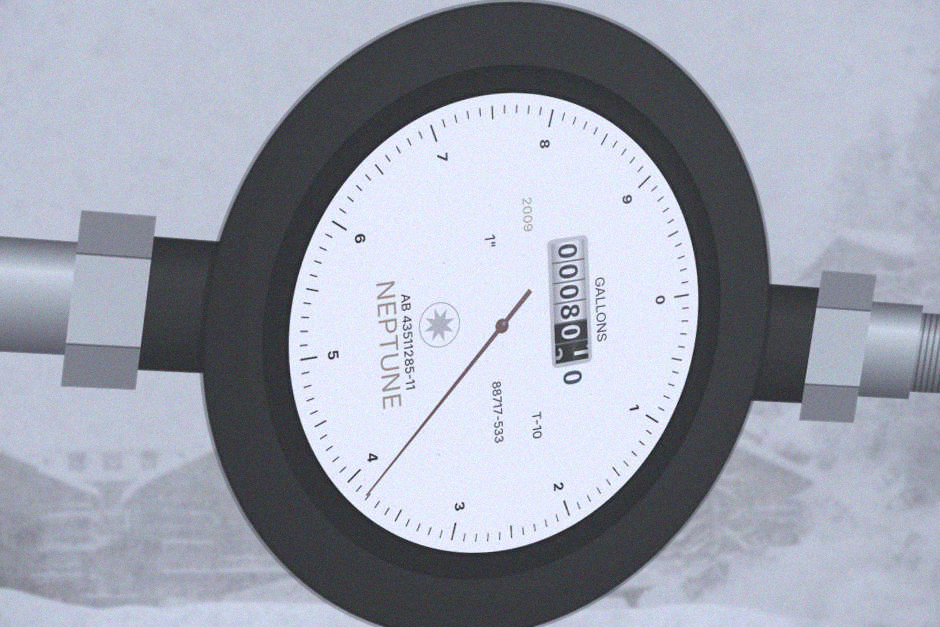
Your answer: 8013.8; gal
